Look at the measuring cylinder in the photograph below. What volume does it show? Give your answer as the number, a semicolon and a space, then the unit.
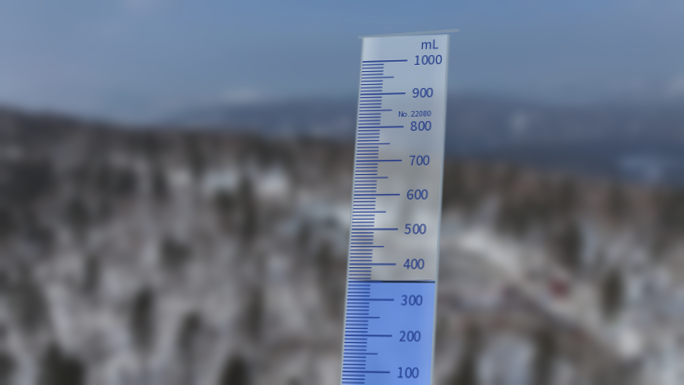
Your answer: 350; mL
